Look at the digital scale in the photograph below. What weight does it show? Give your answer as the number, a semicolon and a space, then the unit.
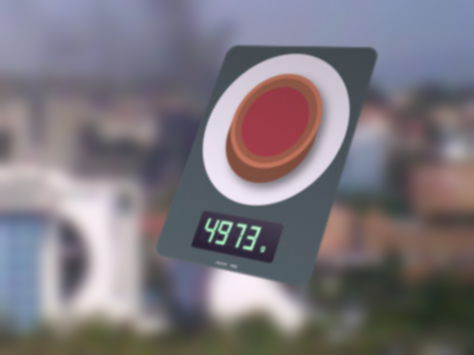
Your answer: 4973; g
